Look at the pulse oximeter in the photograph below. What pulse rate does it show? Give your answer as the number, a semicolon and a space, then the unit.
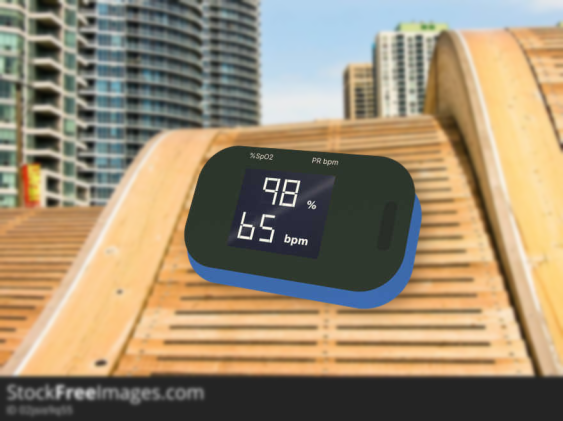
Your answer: 65; bpm
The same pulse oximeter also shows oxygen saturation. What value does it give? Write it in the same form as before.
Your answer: 98; %
